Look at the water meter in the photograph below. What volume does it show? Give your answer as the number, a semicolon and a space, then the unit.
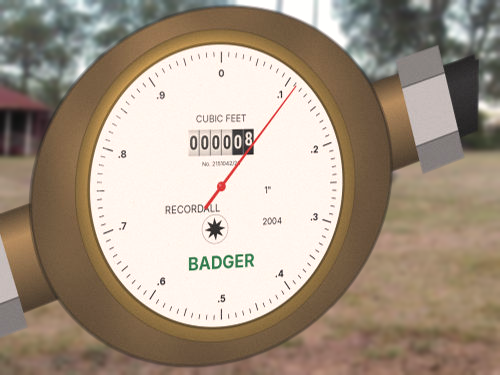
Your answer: 8.11; ft³
